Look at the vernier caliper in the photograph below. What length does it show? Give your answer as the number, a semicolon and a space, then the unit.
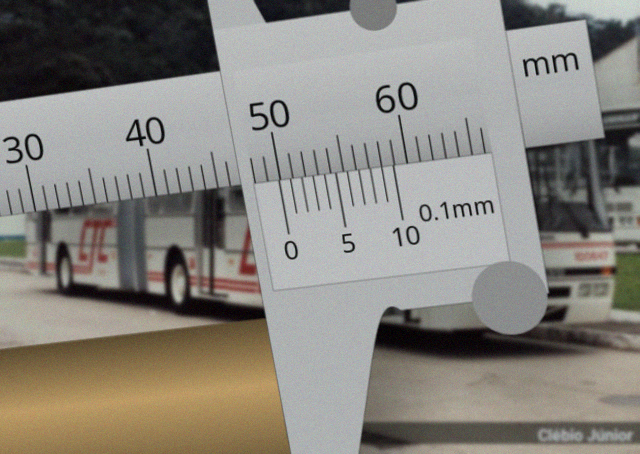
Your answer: 49.9; mm
